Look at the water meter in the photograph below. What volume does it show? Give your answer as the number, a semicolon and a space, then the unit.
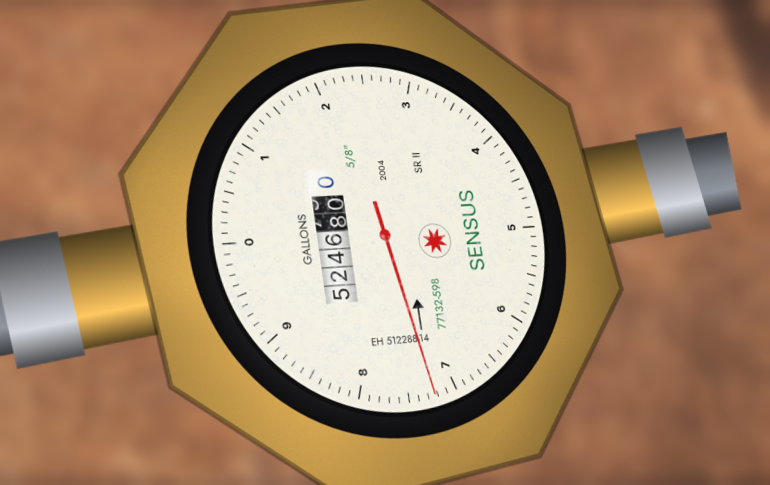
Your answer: 5246797.2; gal
